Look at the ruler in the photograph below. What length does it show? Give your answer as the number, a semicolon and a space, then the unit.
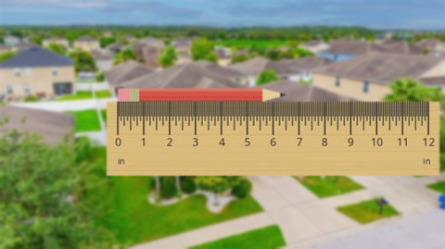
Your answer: 6.5; in
